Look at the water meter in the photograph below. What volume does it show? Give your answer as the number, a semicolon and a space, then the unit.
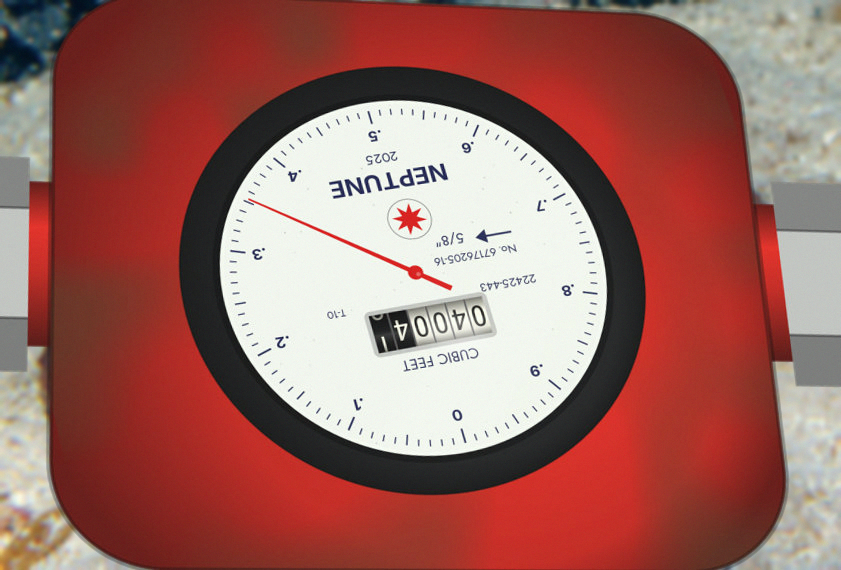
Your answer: 40041.35; ft³
